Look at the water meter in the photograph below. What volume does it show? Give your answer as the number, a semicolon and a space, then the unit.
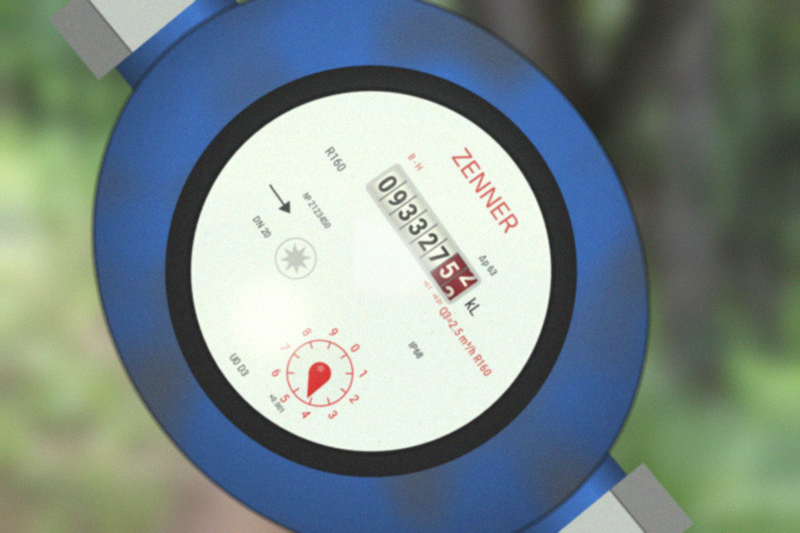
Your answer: 93327.524; kL
